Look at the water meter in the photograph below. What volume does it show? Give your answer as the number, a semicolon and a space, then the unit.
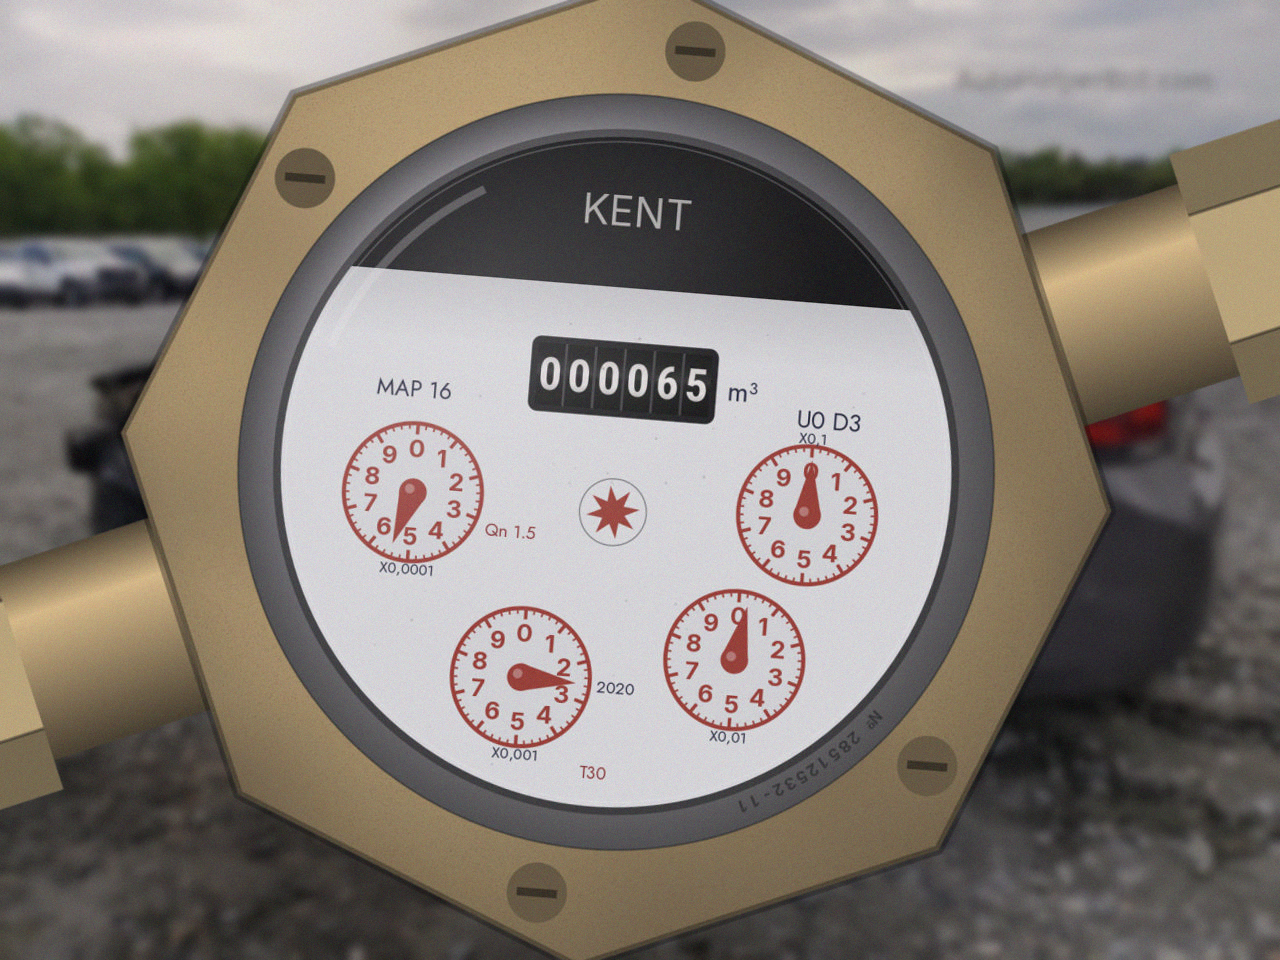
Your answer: 65.0025; m³
